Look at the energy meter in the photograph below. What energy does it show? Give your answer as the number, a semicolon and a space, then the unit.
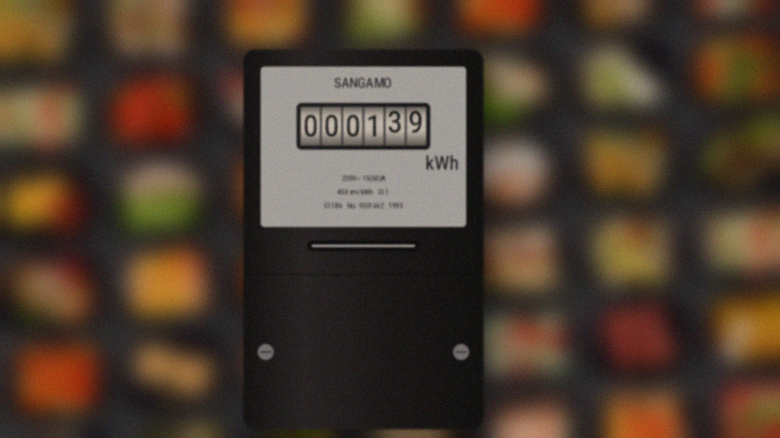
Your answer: 139; kWh
